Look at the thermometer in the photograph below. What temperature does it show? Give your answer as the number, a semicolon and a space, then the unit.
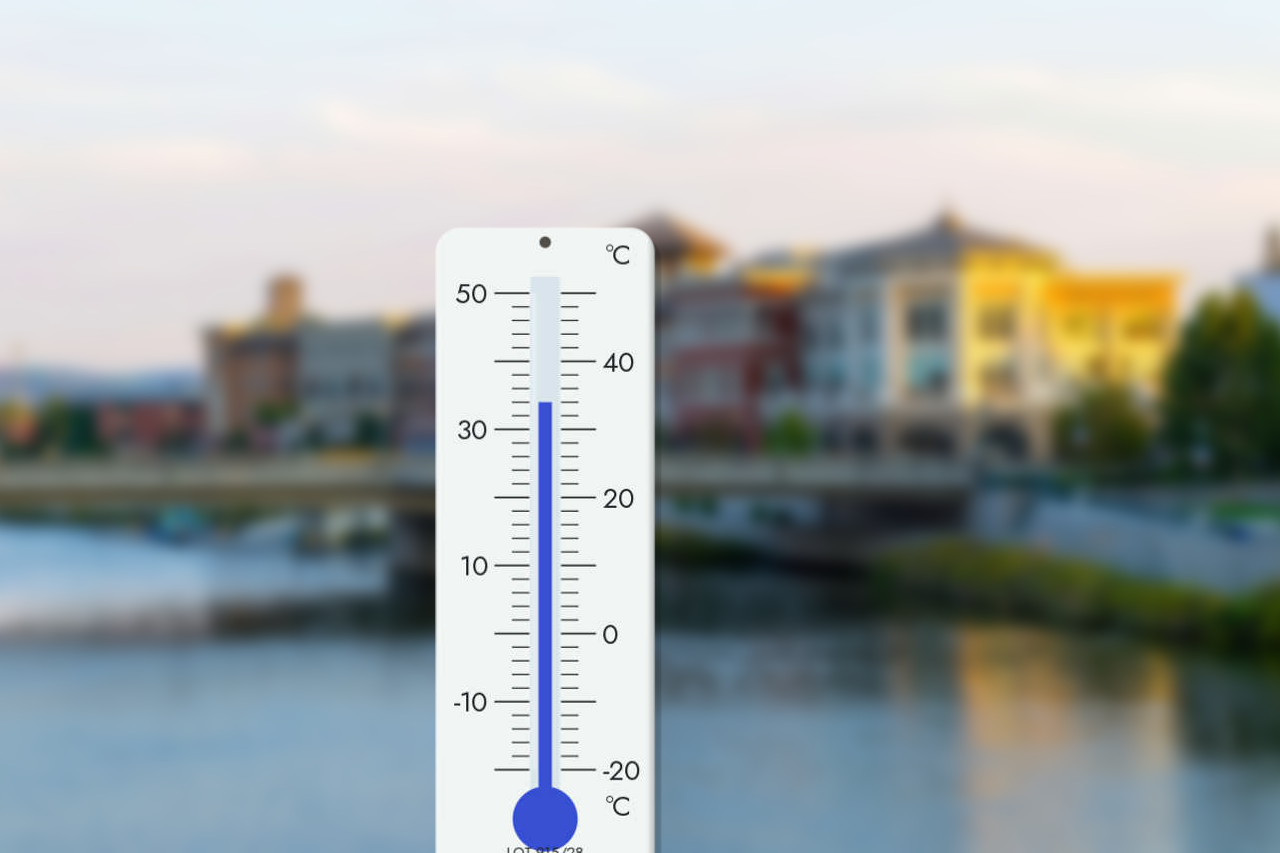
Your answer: 34; °C
